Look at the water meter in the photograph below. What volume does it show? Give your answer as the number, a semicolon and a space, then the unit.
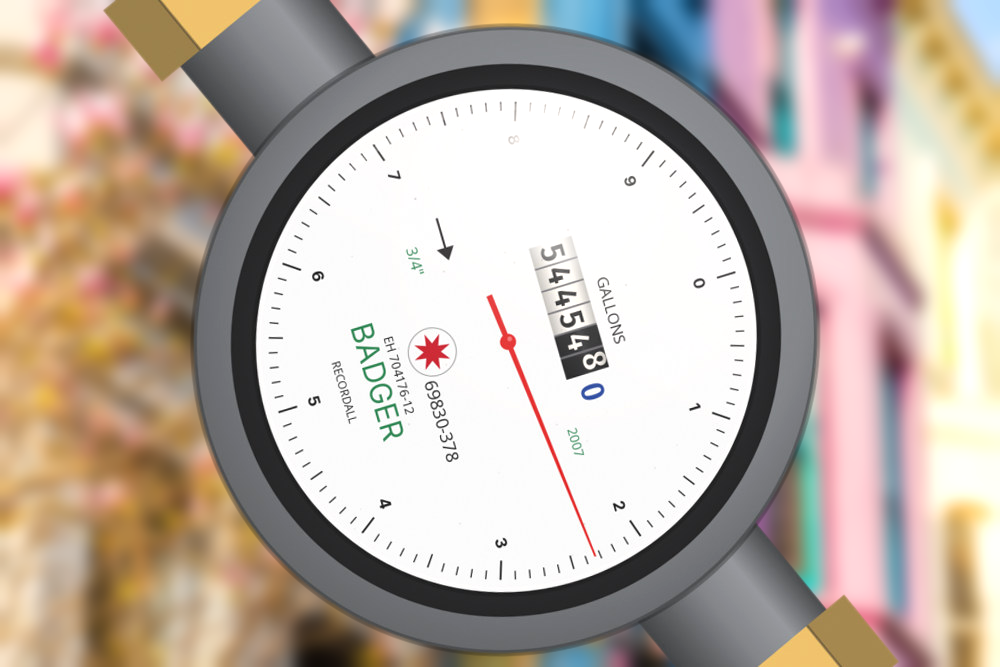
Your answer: 5445482.3; gal
